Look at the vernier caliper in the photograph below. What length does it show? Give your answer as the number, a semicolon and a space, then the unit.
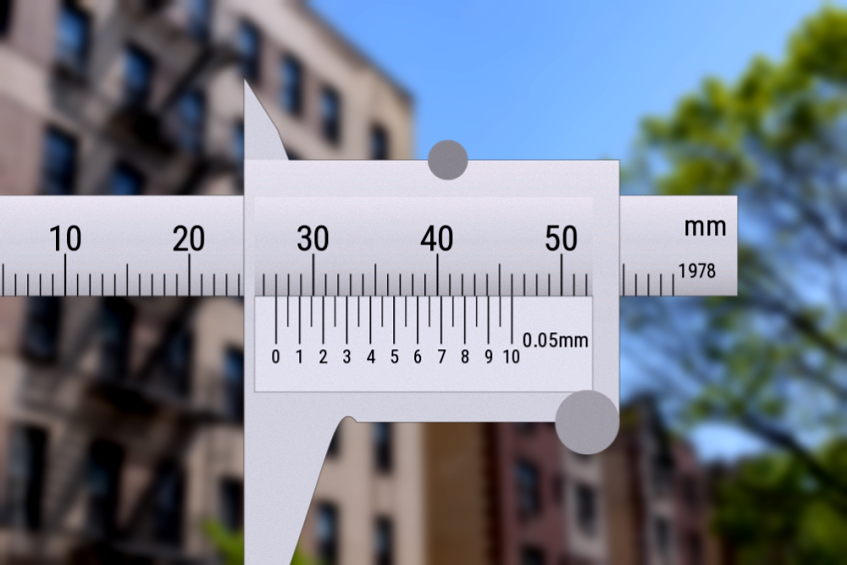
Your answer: 27.0; mm
